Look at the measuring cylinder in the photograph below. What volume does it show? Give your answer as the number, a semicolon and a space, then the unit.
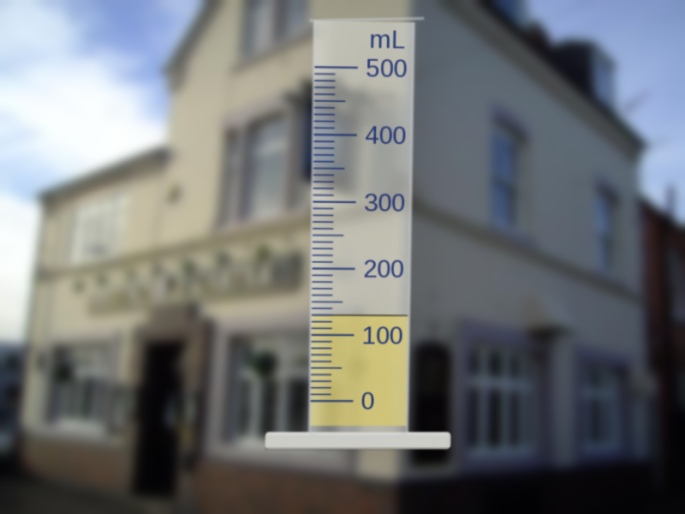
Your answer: 130; mL
